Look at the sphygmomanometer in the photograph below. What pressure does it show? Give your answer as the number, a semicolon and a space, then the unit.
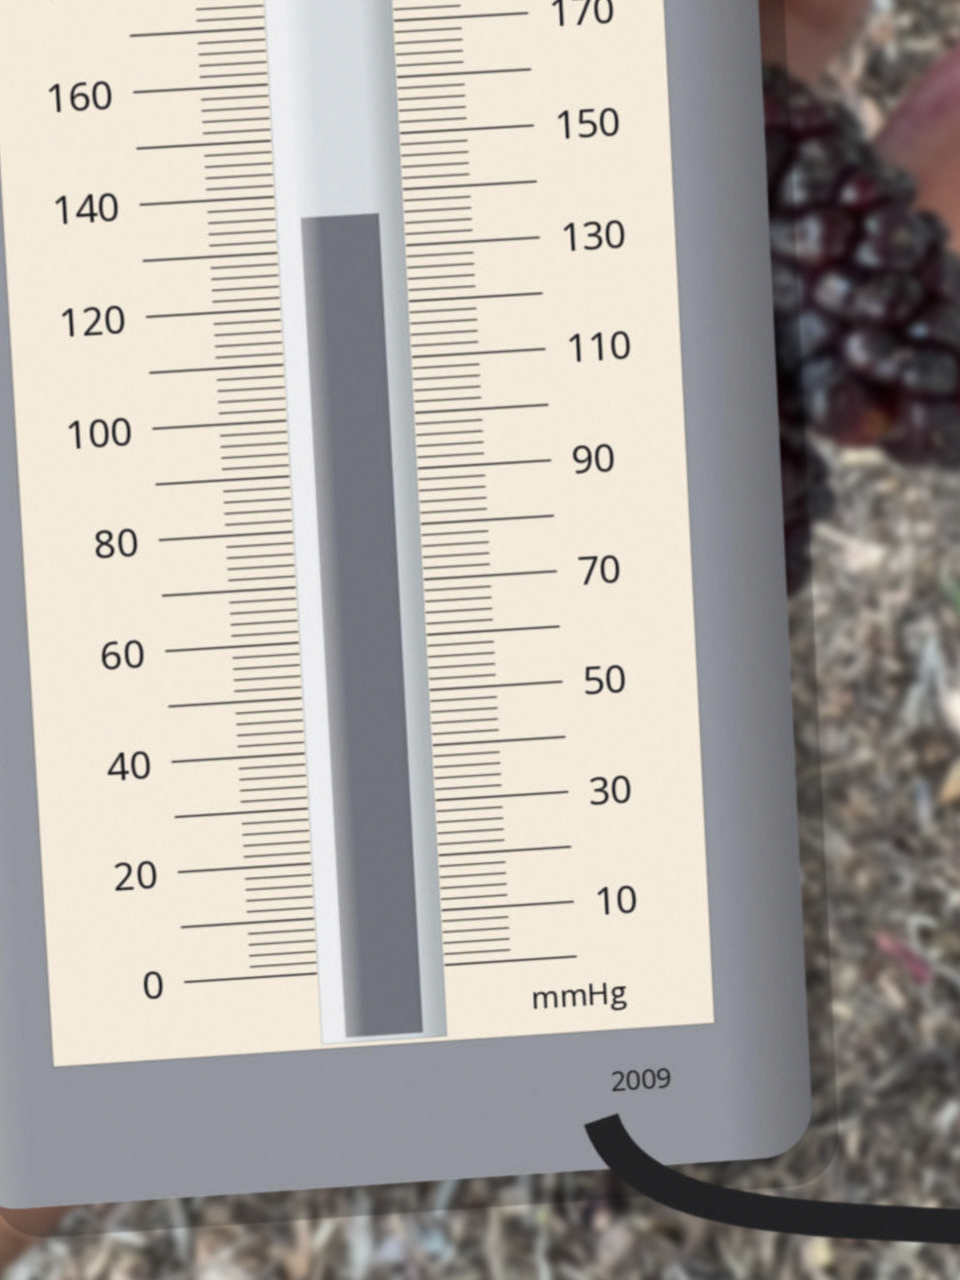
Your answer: 136; mmHg
